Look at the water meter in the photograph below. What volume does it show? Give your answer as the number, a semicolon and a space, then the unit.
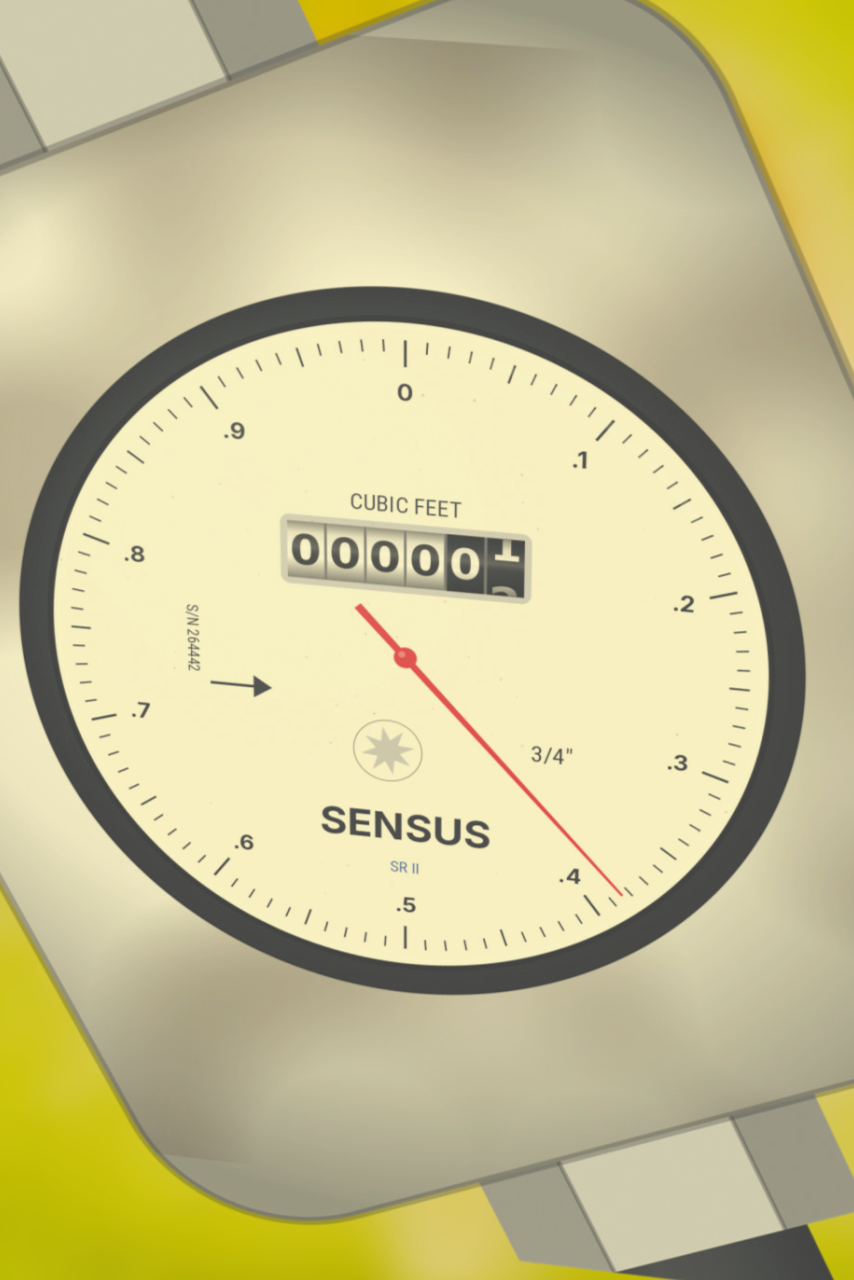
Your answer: 1.38; ft³
